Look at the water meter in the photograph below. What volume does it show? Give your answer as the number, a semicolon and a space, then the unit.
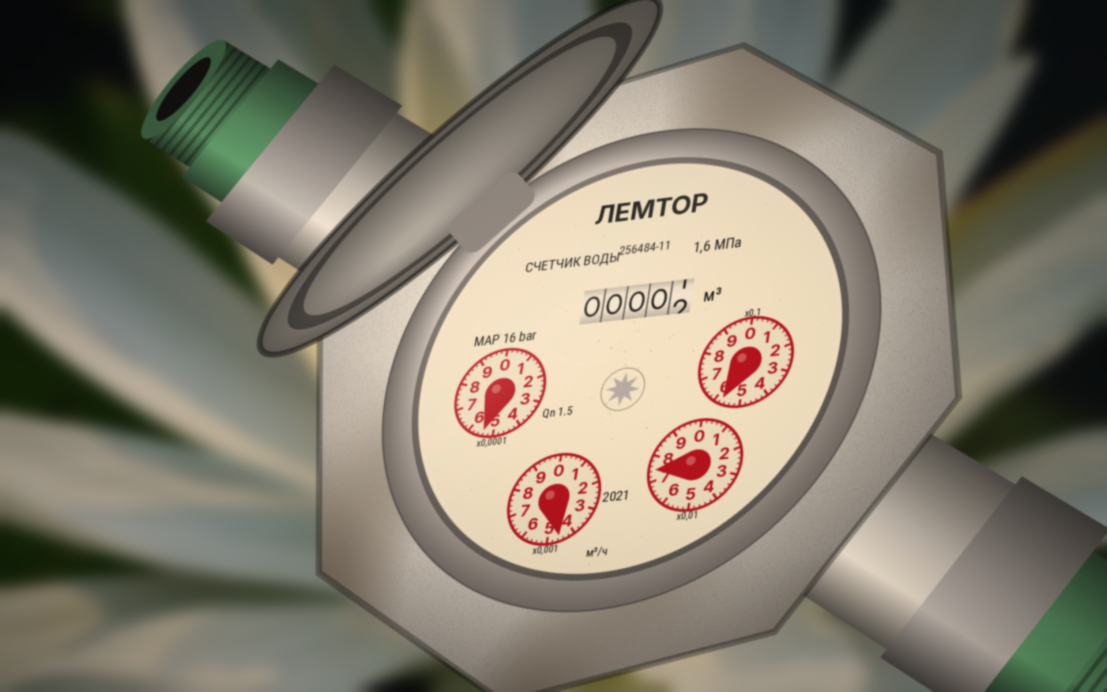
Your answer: 1.5745; m³
